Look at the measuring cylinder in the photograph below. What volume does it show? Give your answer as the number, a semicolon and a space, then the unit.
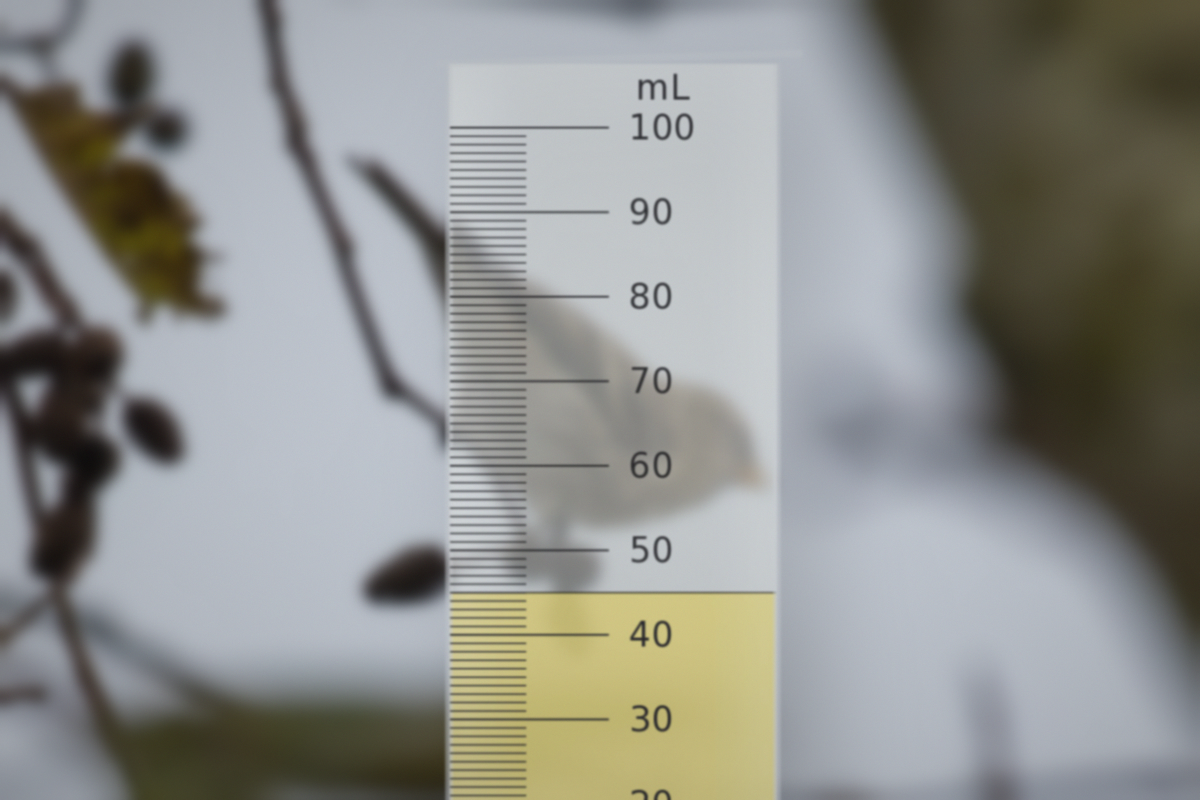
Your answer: 45; mL
